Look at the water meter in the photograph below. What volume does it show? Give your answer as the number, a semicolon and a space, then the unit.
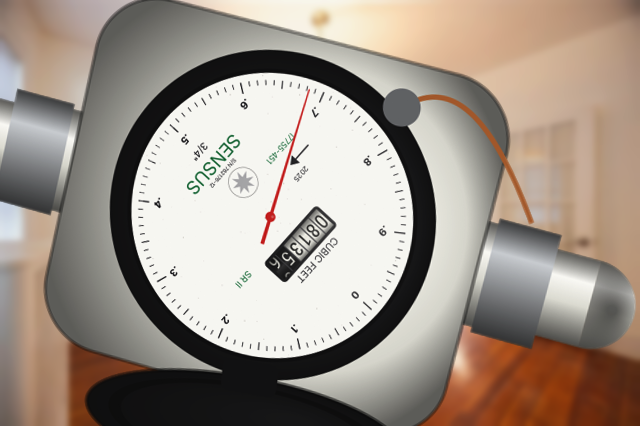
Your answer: 81355.68; ft³
